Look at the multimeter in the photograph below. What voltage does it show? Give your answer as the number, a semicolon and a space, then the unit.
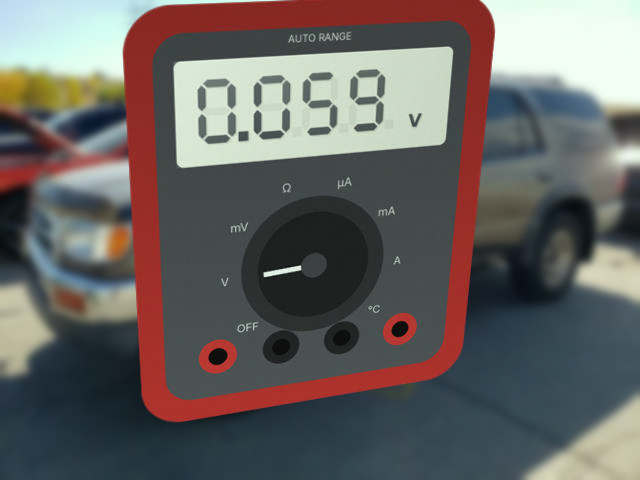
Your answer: 0.059; V
